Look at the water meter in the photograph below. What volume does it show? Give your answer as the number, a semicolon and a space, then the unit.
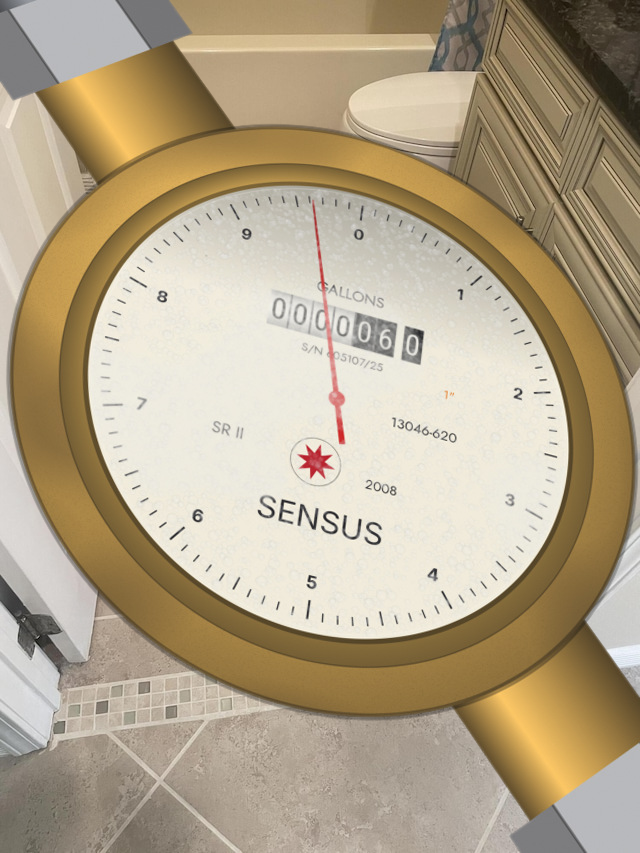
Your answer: 59.6; gal
